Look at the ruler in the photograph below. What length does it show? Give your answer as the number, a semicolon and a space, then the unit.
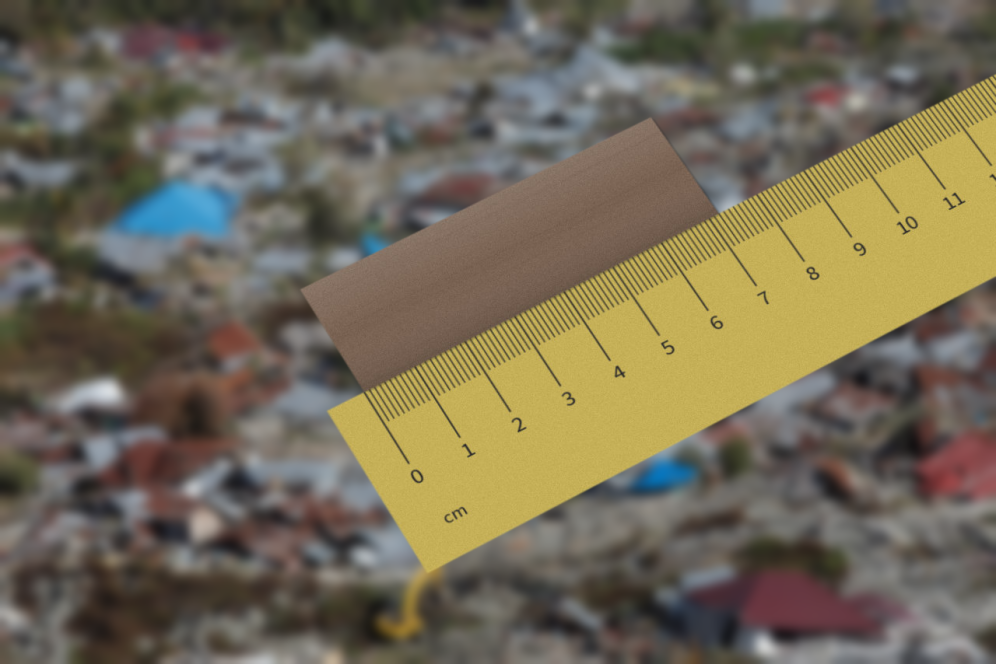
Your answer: 7.2; cm
